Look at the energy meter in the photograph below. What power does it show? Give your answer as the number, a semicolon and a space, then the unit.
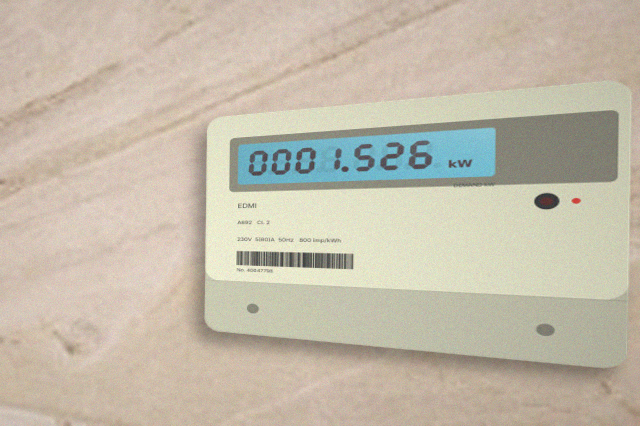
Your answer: 1.526; kW
